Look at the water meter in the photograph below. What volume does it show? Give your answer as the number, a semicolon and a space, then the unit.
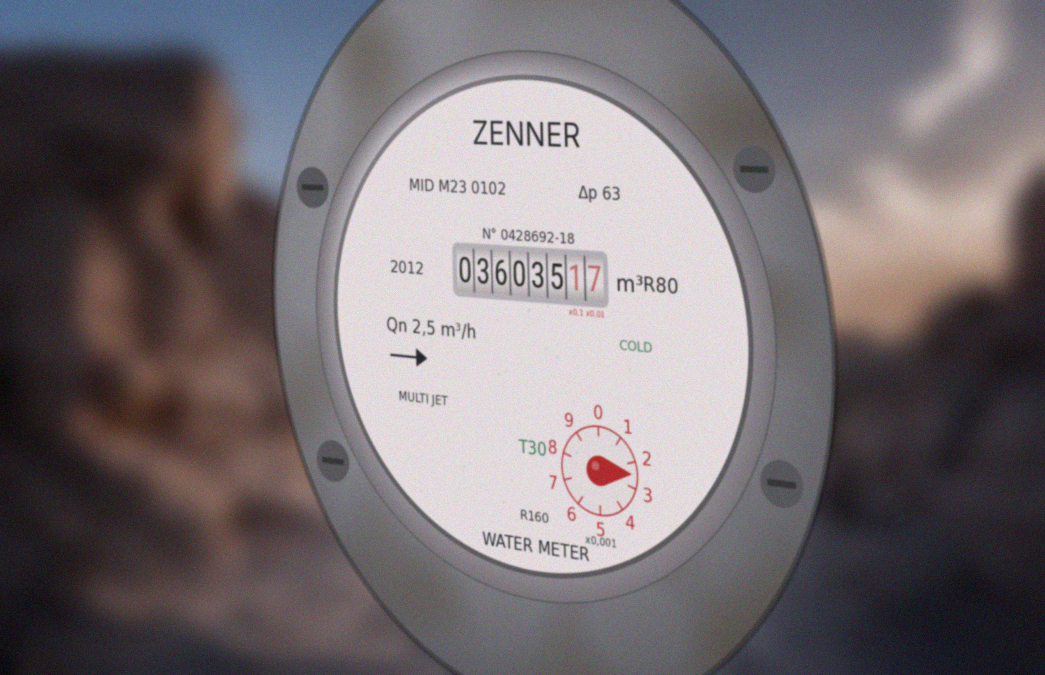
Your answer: 36035.172; m³
